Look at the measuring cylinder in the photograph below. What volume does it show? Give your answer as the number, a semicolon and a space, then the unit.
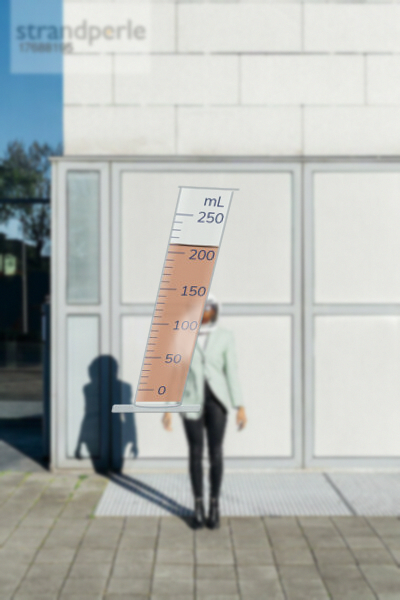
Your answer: 210; mL
